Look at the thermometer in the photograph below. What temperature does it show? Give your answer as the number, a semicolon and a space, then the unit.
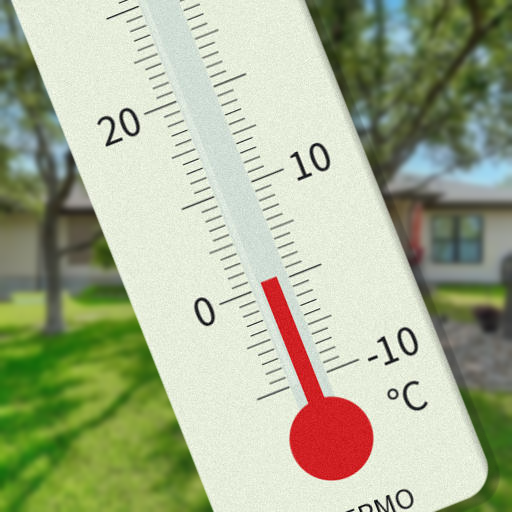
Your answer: 0.5; °C
